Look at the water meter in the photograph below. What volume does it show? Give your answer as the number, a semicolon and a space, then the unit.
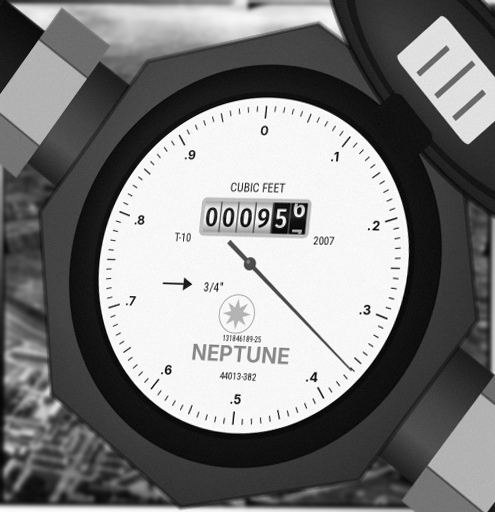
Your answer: 956.36; ft³
